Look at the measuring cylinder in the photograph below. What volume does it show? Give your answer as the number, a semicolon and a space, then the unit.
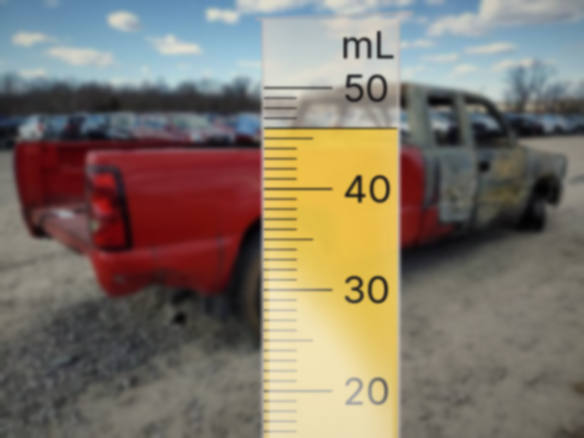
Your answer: 46; mL
